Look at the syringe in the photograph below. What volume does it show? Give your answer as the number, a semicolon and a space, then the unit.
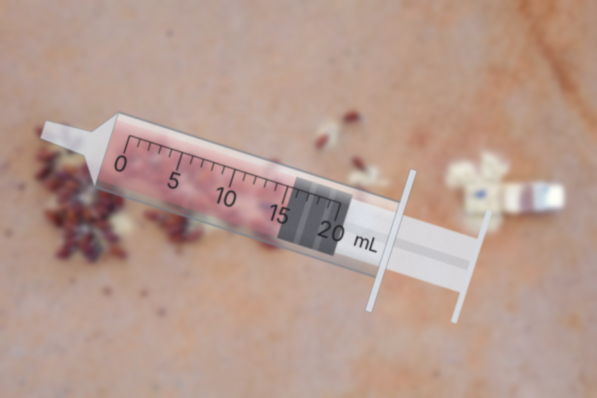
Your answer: 15.5; mL
